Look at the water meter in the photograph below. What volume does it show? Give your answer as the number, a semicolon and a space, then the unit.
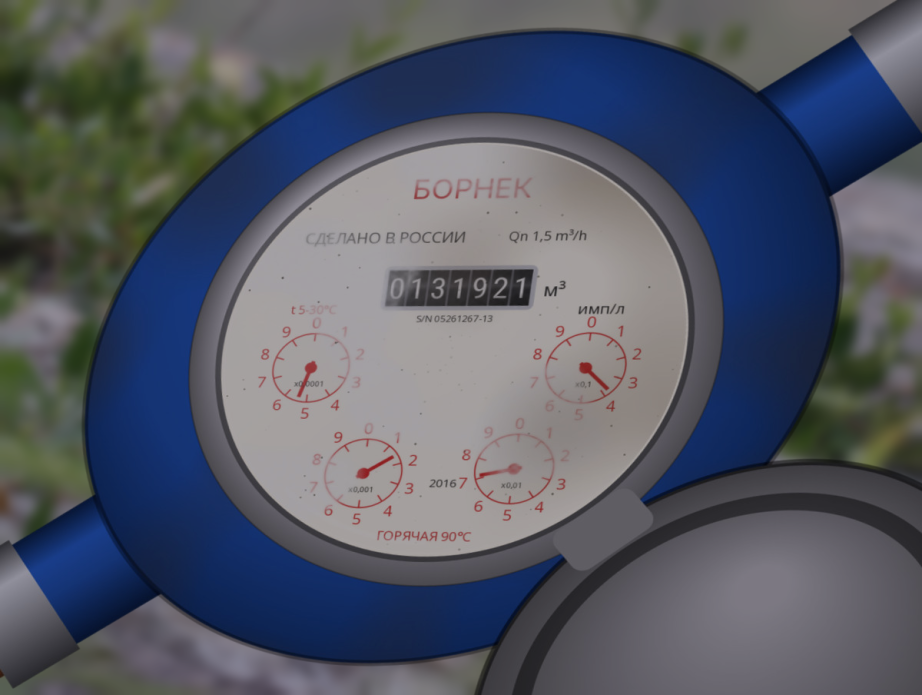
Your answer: 131921.3715; m³
